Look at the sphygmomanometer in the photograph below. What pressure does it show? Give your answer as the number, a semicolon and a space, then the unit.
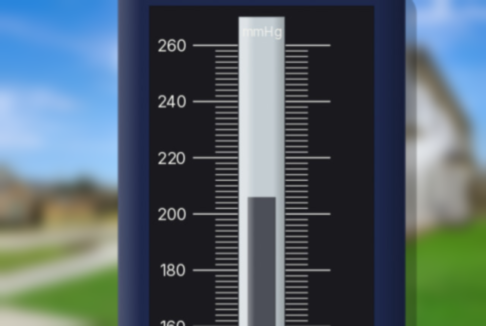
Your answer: 206; mmHg
